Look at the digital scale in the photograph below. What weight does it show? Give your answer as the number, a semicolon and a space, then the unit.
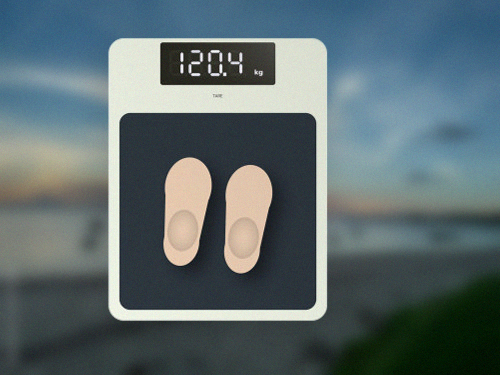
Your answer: 120.4; kg
